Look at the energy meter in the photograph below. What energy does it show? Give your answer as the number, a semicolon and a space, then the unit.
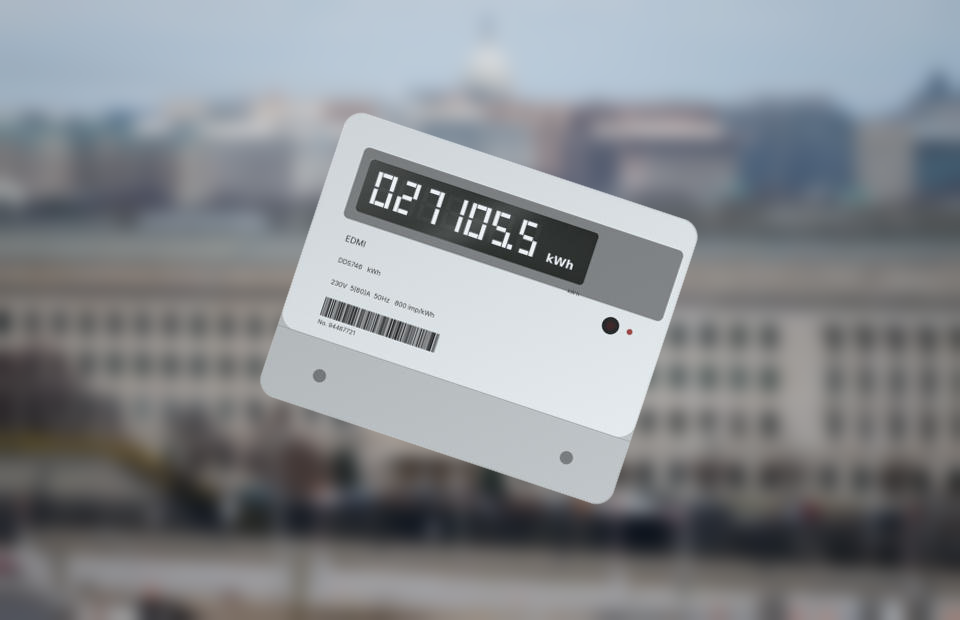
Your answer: 27105.5; kWh
